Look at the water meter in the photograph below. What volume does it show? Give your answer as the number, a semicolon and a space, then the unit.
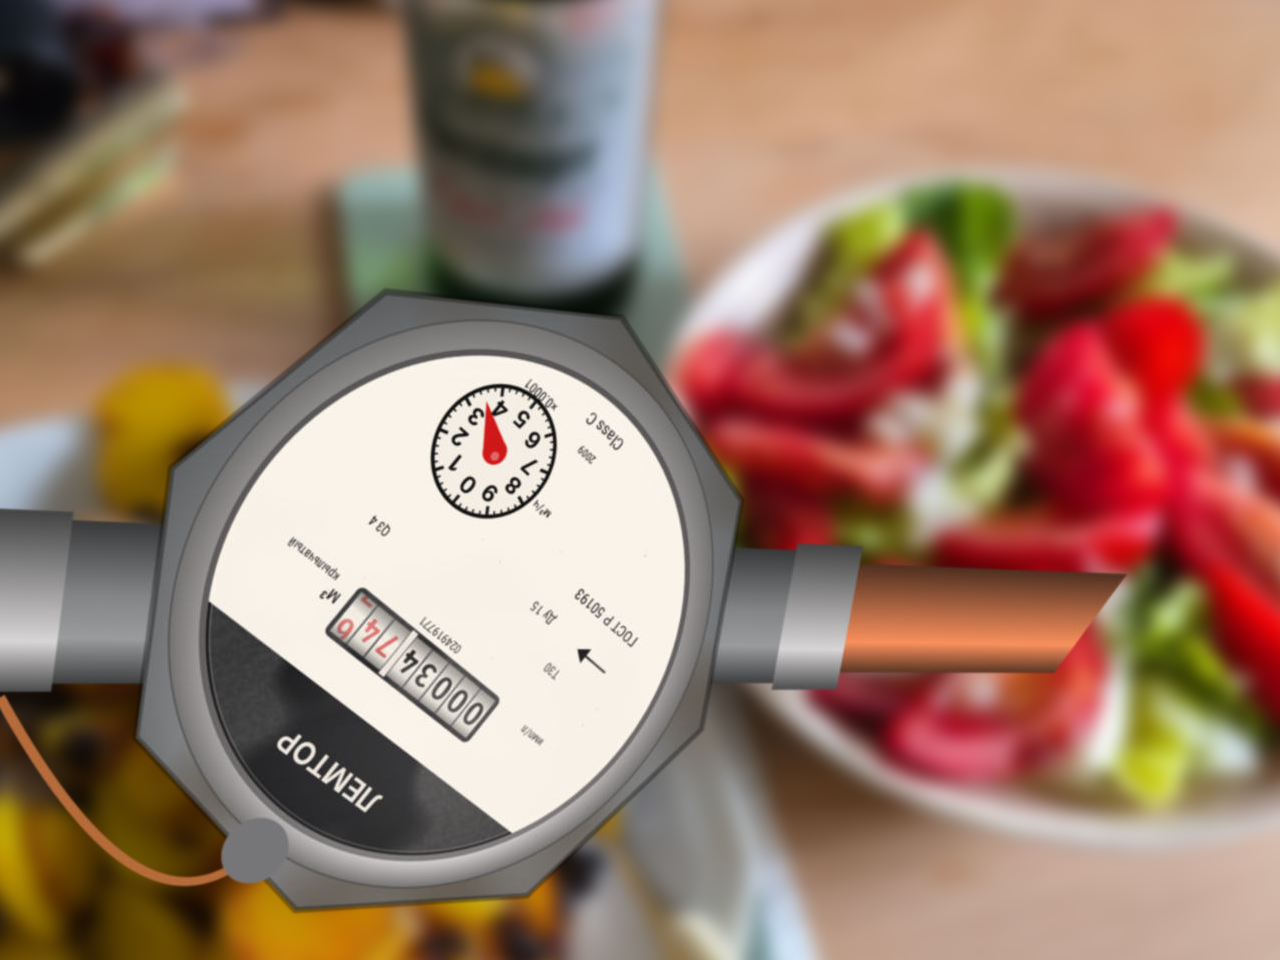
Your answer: 34.7463; m³
